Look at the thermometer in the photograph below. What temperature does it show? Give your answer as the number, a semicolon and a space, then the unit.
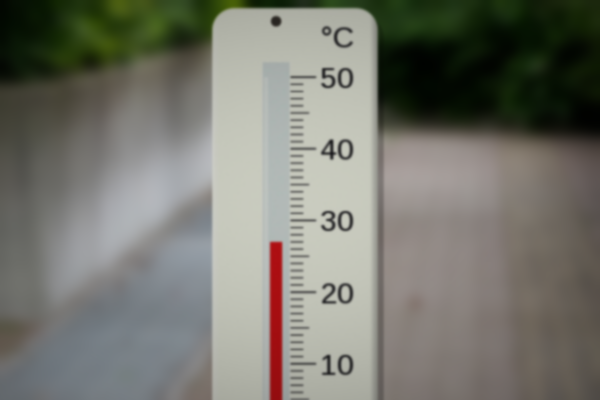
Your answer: 27; °C
